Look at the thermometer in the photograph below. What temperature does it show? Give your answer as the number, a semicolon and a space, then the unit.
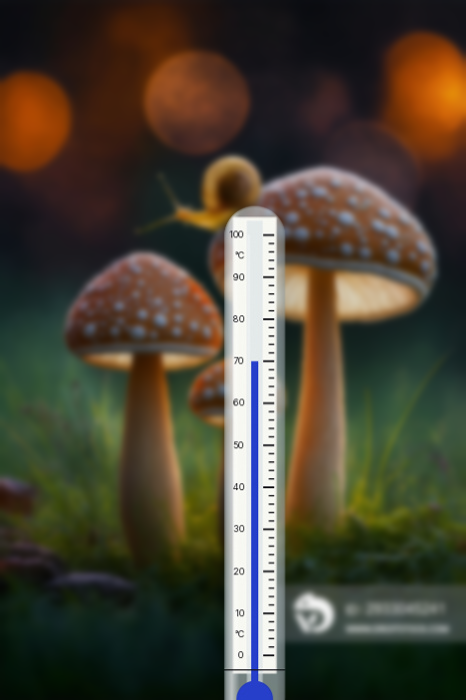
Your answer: 70; °C
